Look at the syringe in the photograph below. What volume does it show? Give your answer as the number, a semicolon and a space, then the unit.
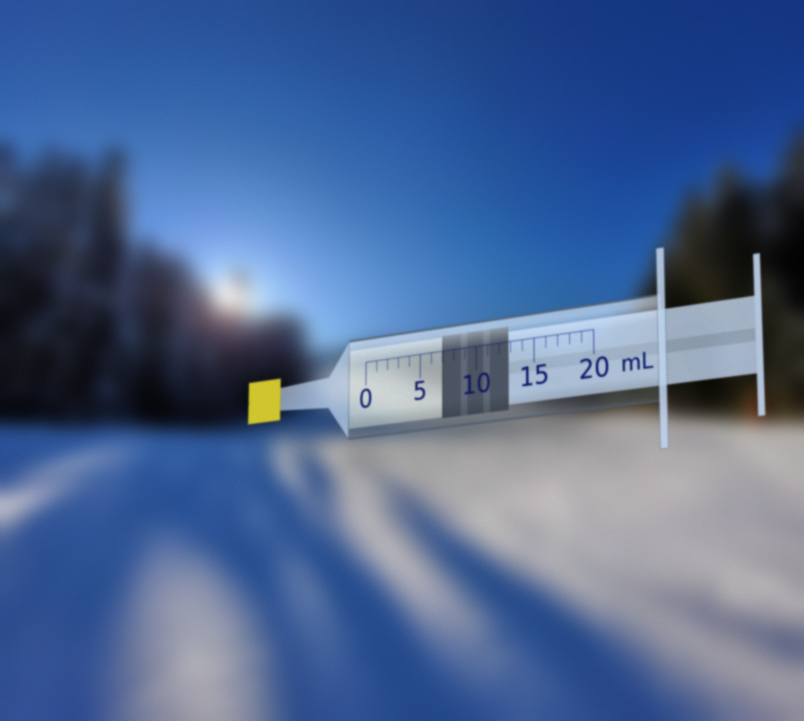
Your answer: 7; mL
